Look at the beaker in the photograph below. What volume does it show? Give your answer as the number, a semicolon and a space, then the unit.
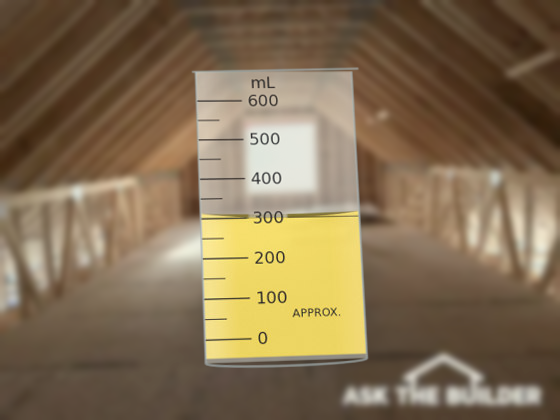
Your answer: 300; mL
